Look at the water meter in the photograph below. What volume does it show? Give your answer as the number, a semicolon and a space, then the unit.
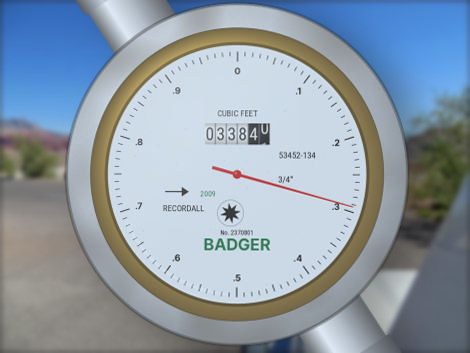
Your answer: 33840.29; ft³
